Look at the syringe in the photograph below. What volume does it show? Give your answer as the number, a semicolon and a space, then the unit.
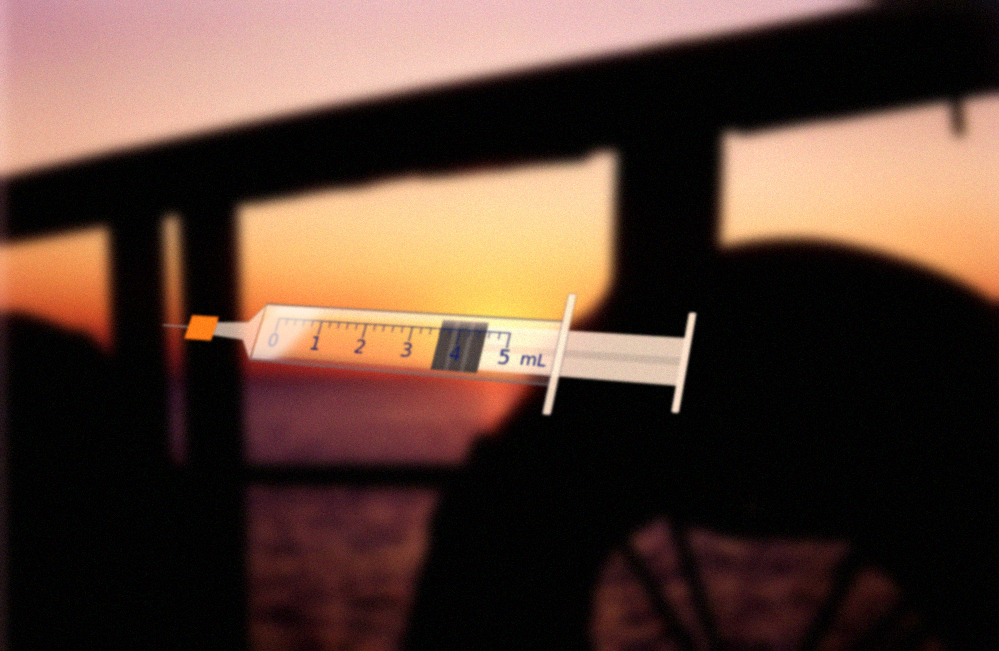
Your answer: 3.6; mL
